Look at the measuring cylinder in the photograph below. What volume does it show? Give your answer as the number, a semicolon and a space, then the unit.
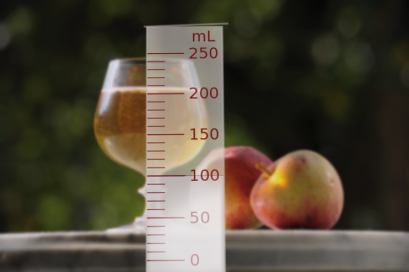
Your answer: 100; mL
